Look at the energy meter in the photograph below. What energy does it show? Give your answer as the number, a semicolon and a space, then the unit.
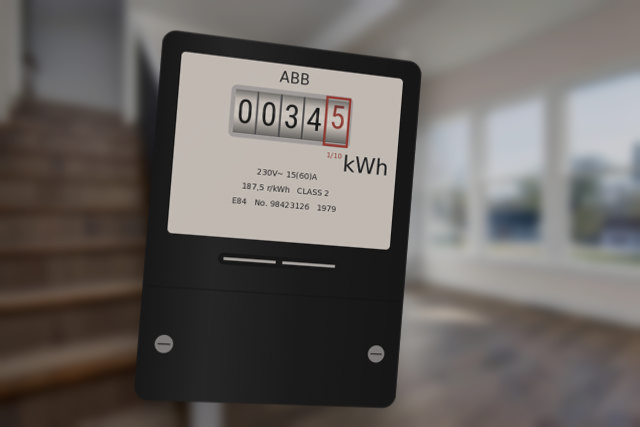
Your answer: 34.5; kWh
